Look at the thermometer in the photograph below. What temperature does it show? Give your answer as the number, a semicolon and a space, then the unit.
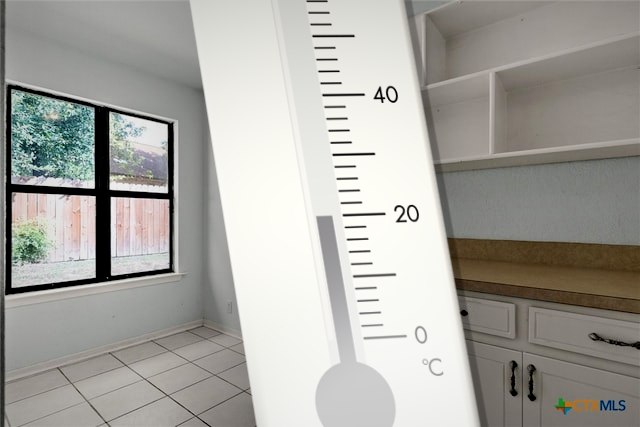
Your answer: 20; °C
